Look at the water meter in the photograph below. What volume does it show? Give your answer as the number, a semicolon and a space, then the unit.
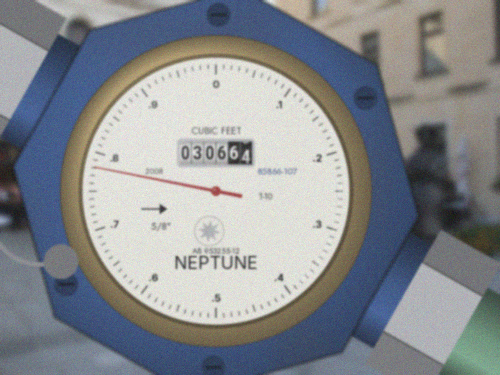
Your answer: 30663.78; ft³
